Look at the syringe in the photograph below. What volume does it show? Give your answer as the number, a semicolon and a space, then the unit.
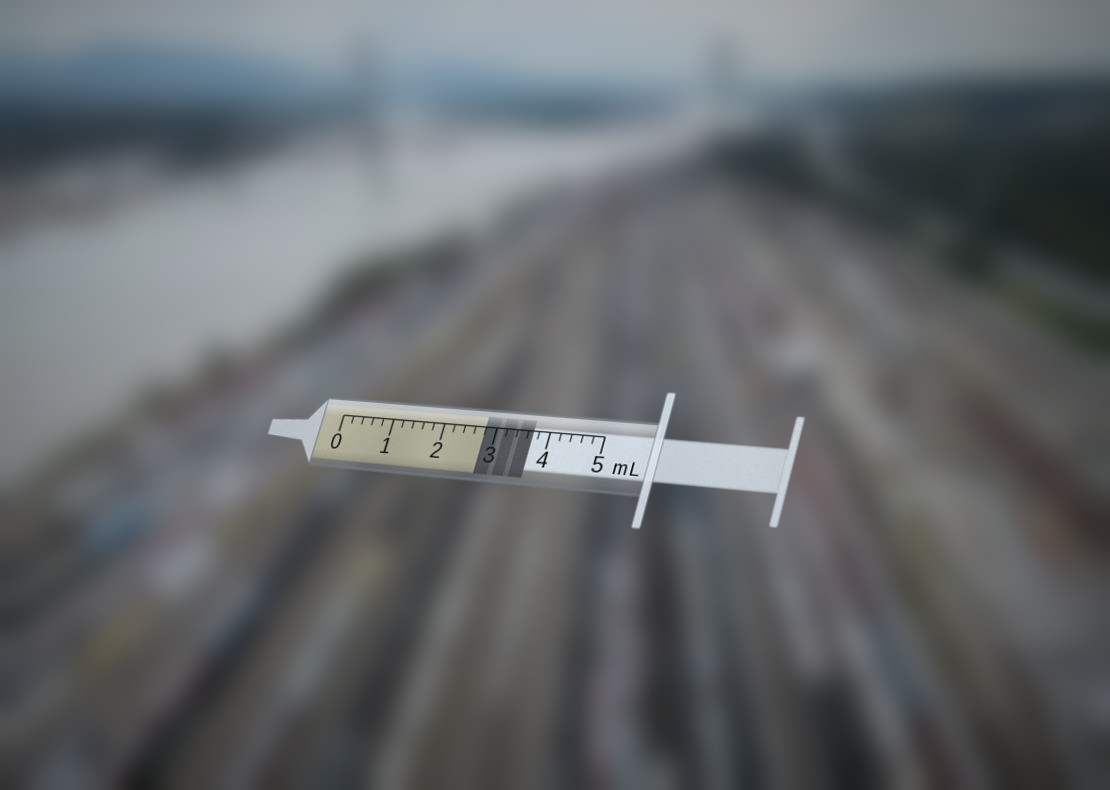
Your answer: 2.8; mL
